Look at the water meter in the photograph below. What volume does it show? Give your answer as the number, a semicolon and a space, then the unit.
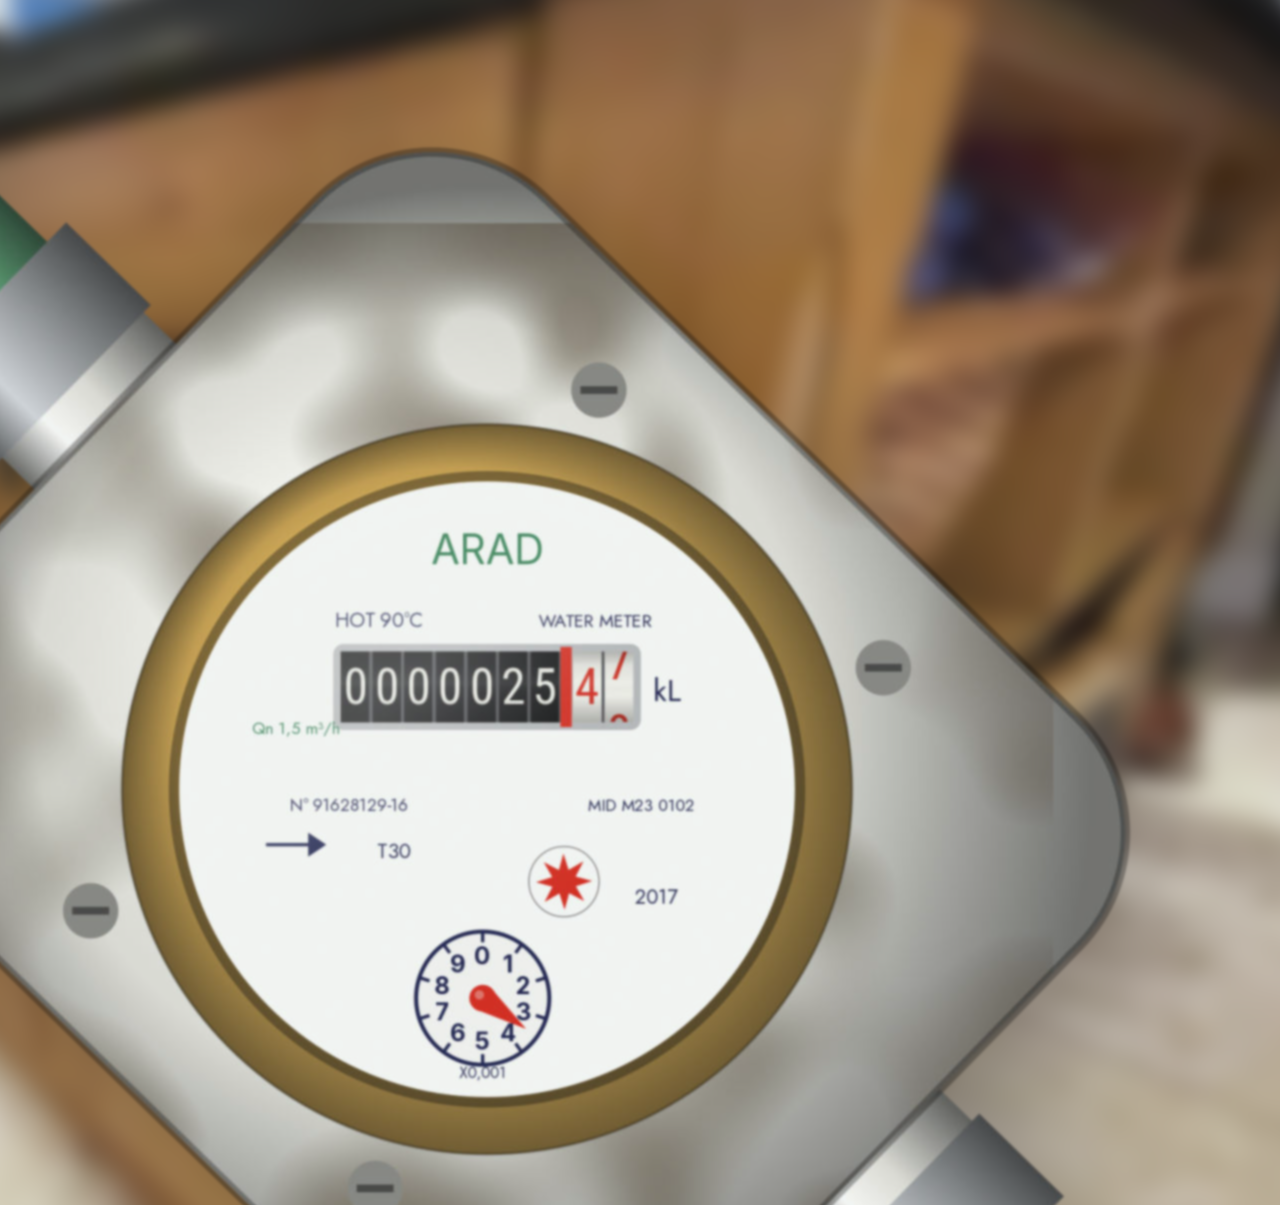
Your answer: 25.473; kL
